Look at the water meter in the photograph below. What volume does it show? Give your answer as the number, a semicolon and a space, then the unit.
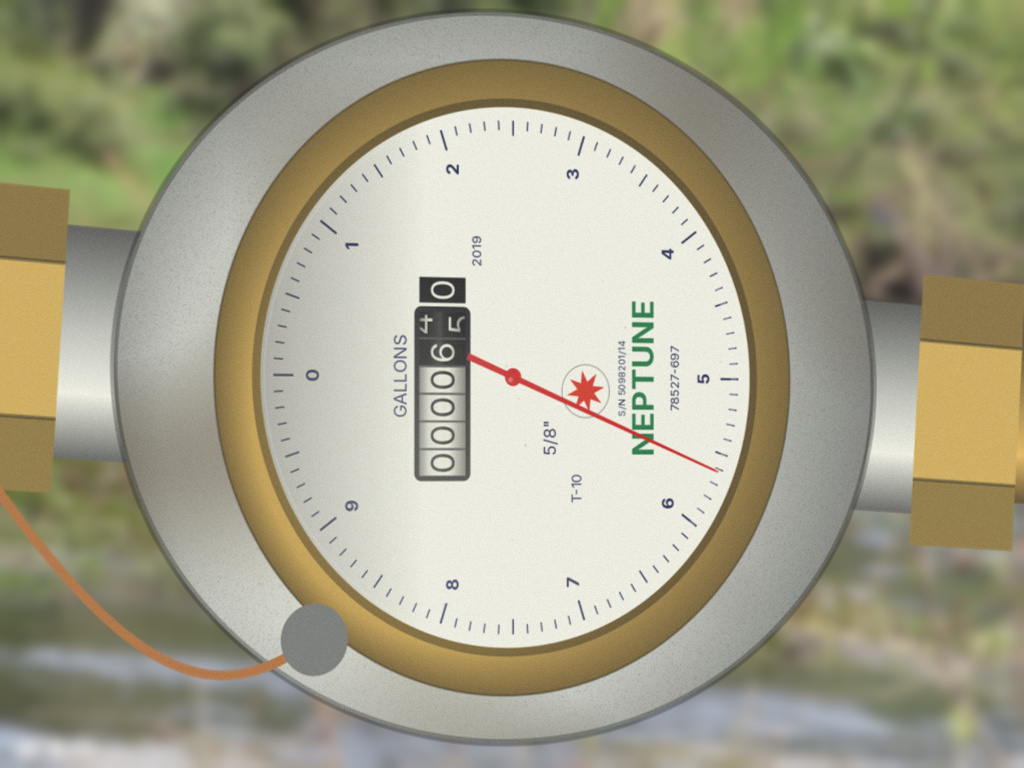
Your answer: 645.6; gal
